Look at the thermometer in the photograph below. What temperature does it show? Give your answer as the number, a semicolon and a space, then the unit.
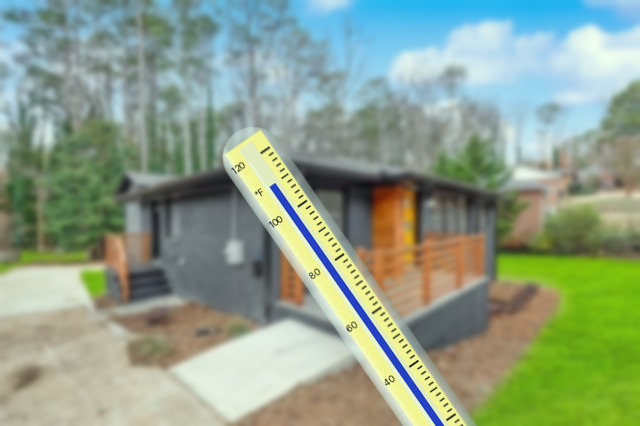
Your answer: 110; °F
